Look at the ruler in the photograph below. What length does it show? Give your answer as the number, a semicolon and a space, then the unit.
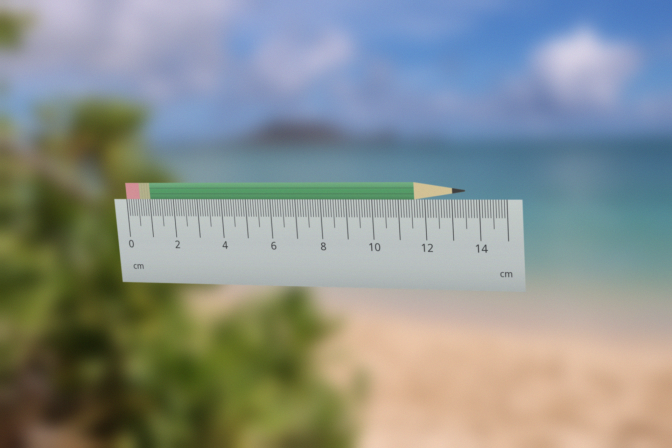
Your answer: 13.5; cm
